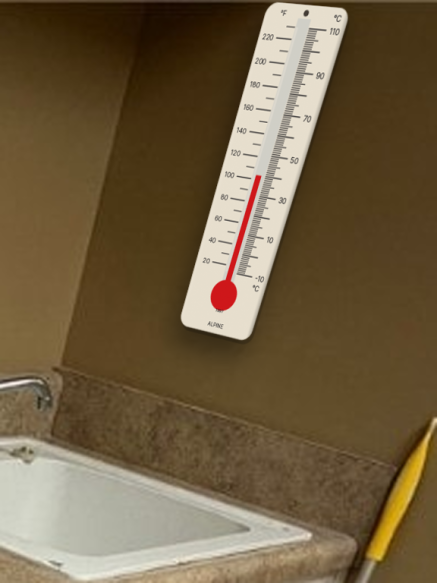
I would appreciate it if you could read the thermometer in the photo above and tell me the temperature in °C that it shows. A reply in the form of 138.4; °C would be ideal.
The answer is 40; °C
